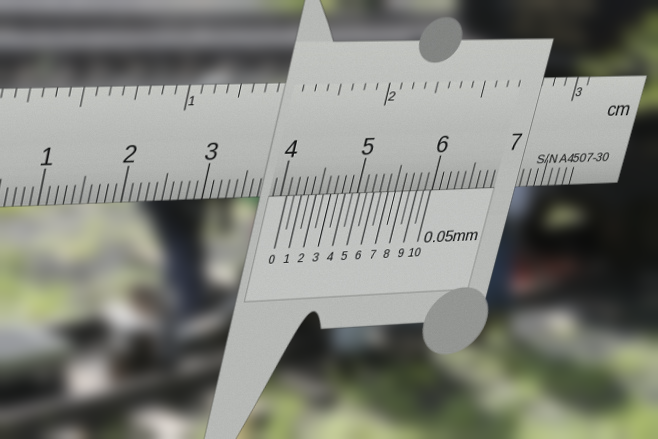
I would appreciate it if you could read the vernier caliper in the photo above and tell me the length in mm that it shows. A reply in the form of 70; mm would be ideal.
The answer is 40.8; mm
